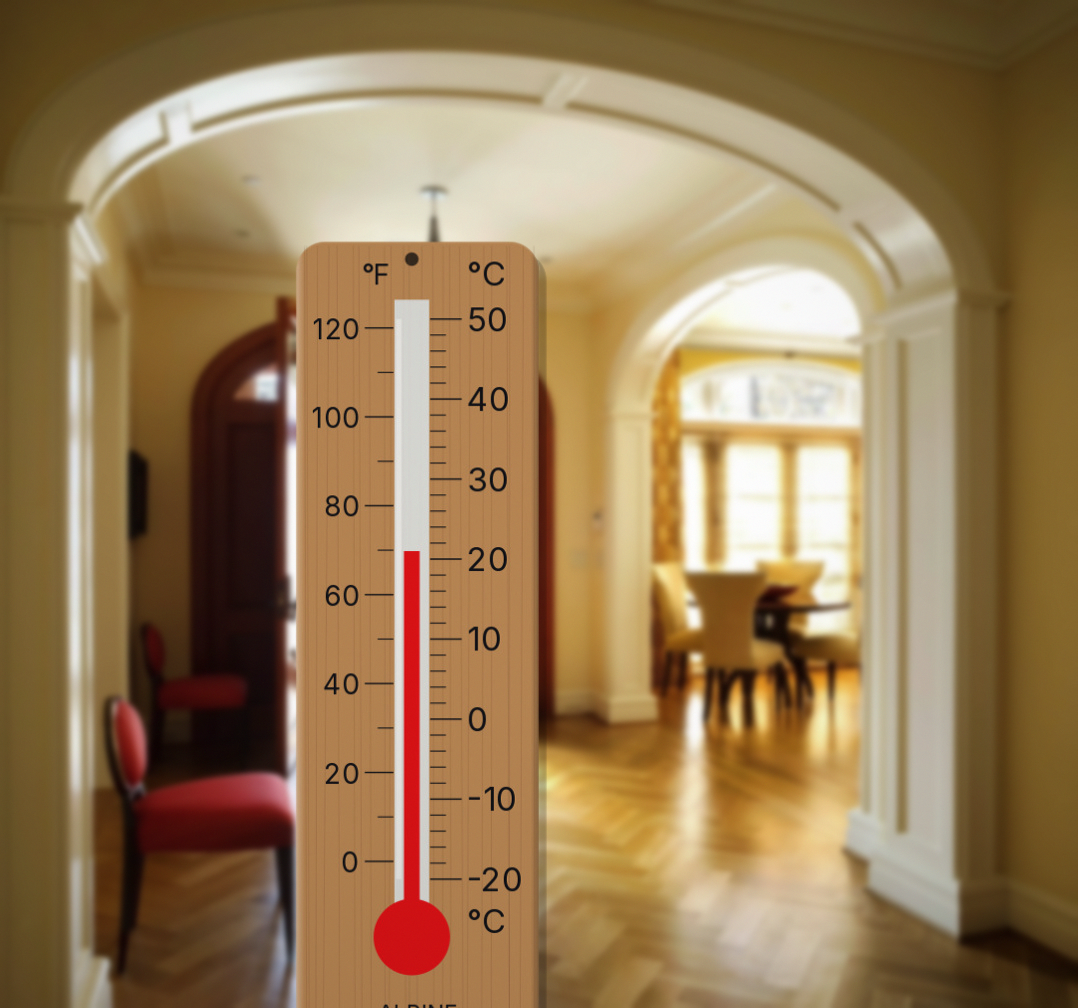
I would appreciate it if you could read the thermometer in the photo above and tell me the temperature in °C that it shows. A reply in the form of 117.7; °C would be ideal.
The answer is 21; °C
